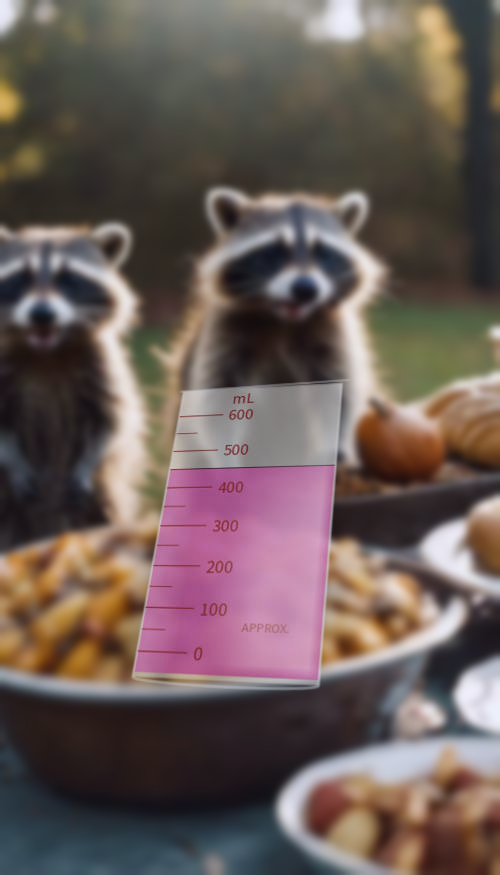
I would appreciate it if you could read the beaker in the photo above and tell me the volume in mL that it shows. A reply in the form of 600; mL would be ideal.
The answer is 450; mL
